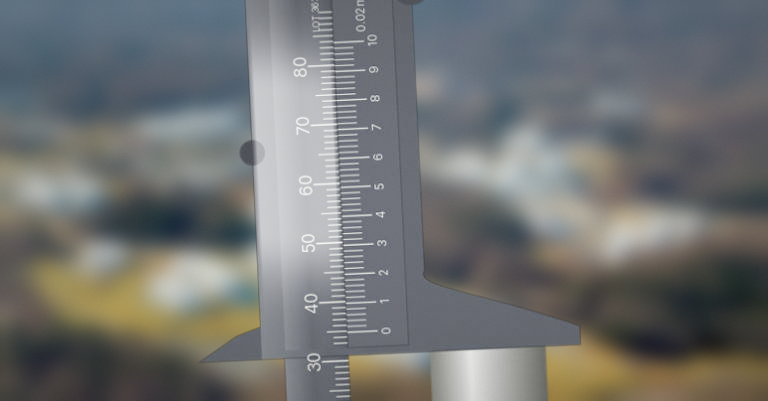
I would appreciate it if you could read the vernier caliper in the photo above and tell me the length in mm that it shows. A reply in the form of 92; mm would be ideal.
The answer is 34.8; mm
